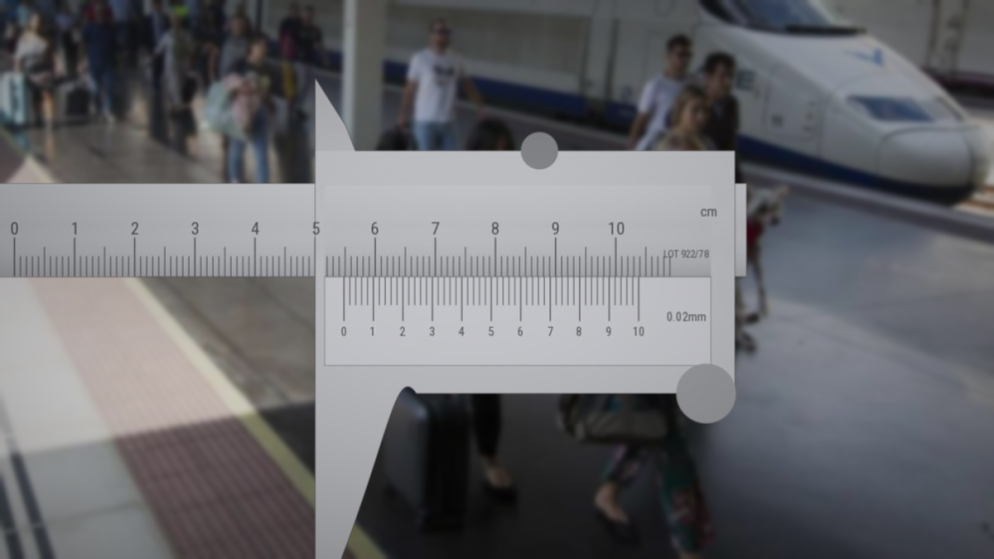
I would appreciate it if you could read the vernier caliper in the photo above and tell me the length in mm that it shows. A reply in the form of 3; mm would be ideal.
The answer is 54.8; mm
